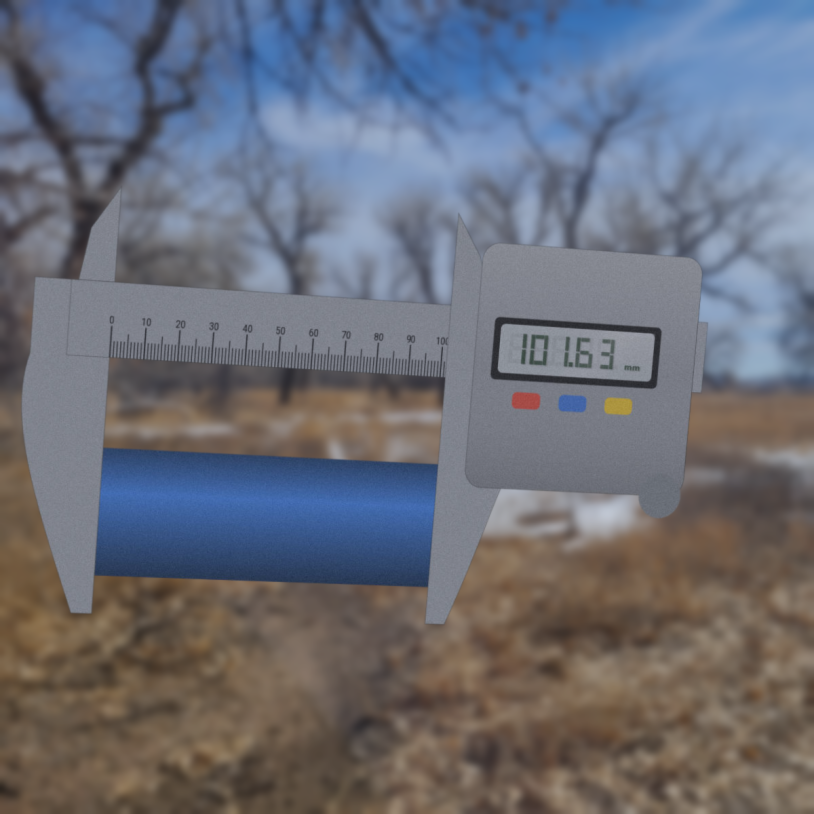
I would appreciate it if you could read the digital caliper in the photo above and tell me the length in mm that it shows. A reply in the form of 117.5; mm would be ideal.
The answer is 101.63; mm
